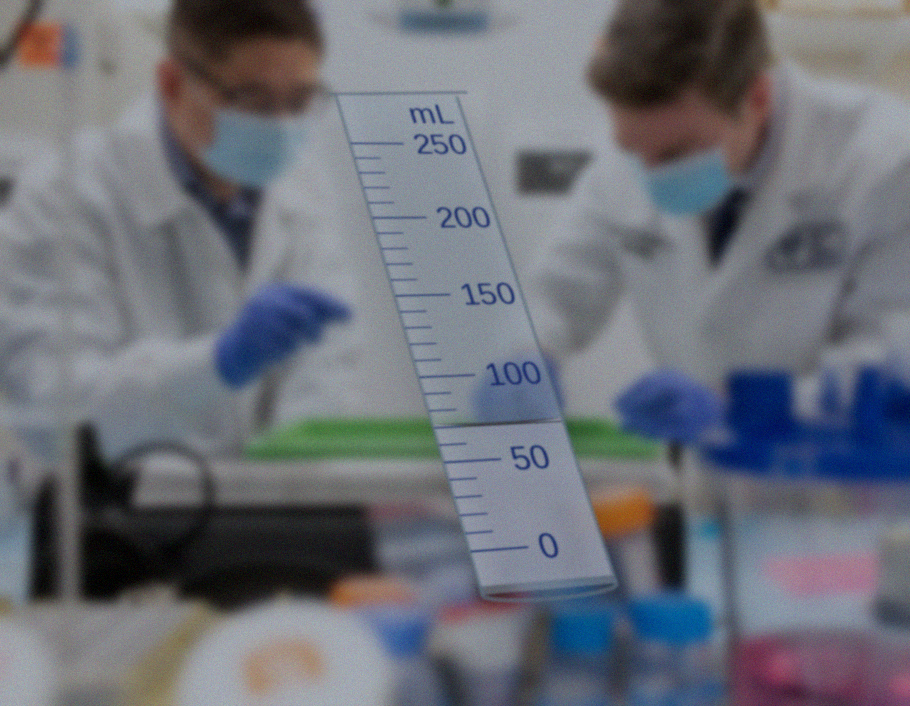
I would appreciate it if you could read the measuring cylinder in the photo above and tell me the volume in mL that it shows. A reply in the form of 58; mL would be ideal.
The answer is 70; mL
